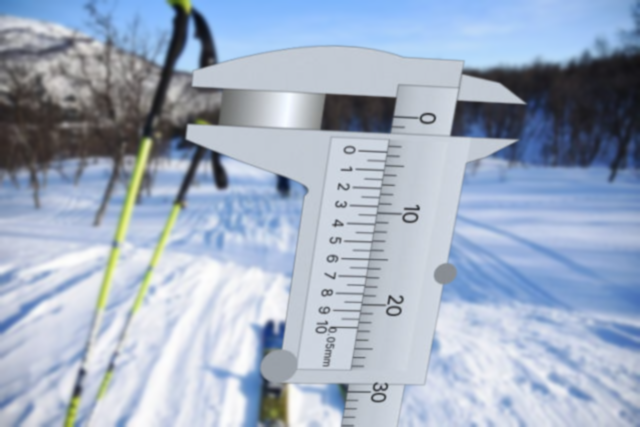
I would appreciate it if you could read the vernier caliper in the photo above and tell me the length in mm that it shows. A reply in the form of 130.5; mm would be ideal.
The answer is 3.6; mm
